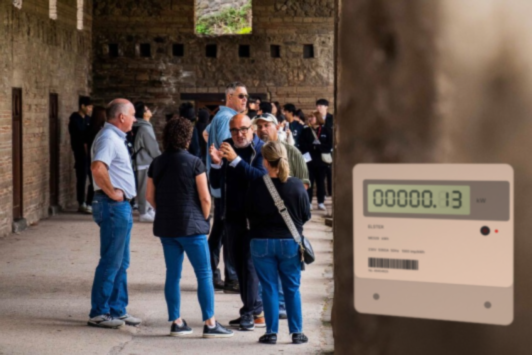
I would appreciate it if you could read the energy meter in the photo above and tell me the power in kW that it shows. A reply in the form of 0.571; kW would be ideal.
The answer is 0.13; kW
